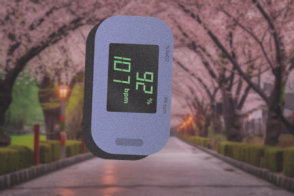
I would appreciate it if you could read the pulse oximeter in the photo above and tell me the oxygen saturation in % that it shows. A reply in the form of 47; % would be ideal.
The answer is 92; %
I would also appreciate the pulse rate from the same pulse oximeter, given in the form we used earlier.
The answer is 107; bpm
